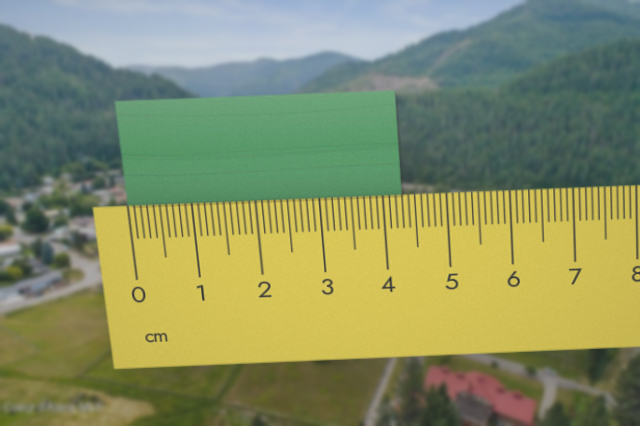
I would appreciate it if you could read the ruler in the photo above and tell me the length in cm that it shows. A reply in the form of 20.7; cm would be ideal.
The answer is 4.3; cm
